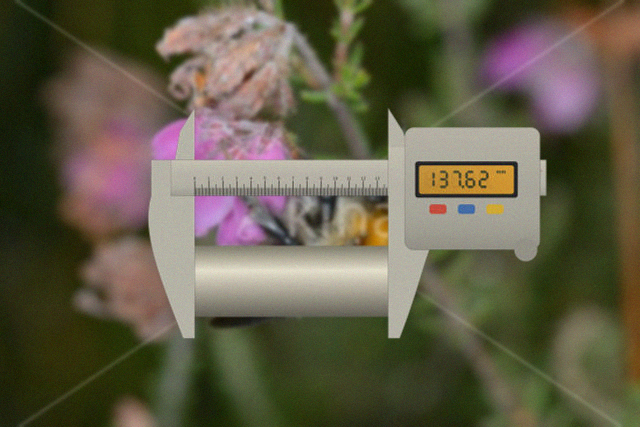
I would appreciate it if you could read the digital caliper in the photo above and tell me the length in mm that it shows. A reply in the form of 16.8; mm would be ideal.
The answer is 137.62; mm
